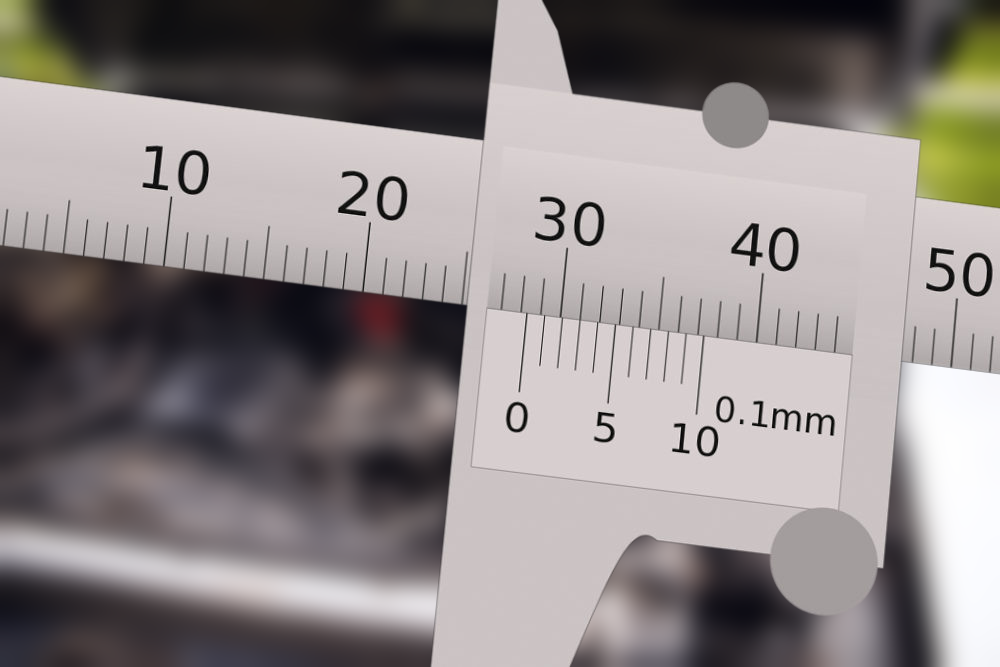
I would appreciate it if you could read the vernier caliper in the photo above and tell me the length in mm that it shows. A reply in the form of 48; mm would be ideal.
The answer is 28.3; mm
